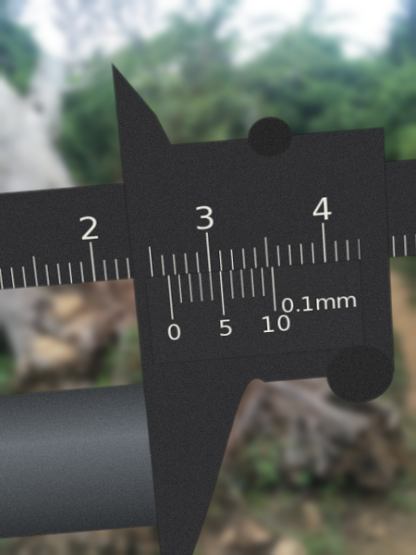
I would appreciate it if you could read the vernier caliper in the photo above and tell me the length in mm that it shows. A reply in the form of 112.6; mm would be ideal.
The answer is 26.4; mm
